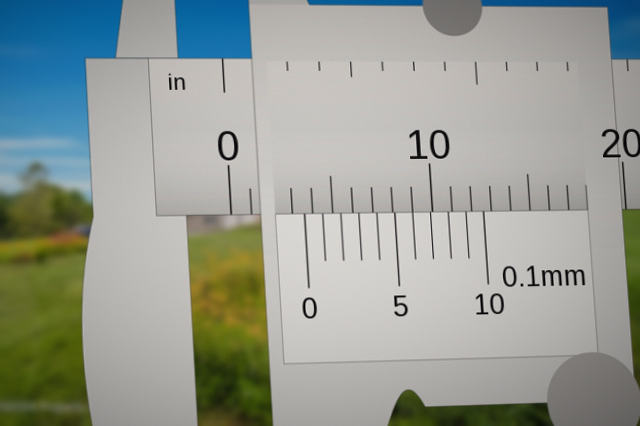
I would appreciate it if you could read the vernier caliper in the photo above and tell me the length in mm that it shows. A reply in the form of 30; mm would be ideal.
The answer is 3.6; mm
